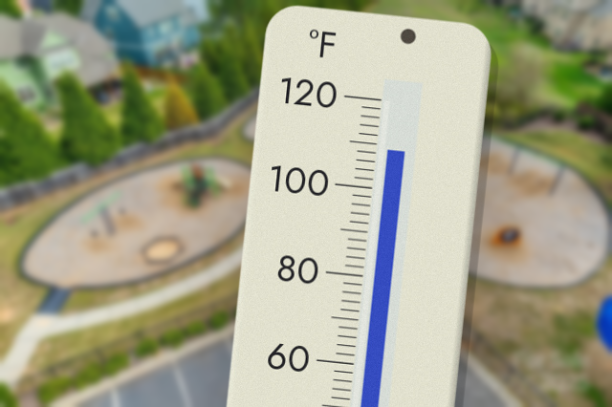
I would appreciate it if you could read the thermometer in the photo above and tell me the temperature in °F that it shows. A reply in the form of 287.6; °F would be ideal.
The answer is 109; °F
